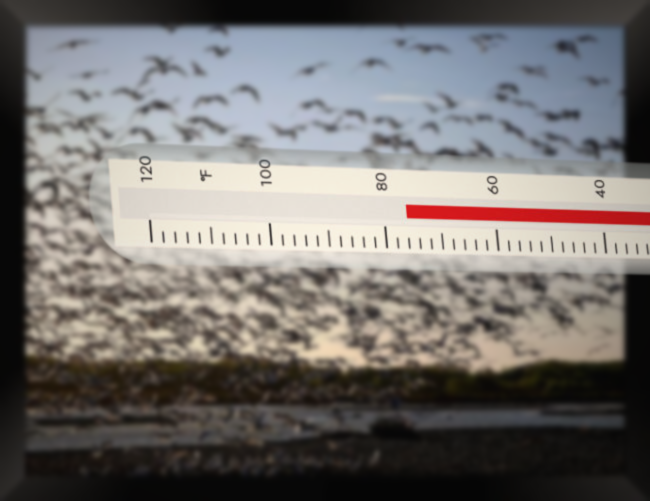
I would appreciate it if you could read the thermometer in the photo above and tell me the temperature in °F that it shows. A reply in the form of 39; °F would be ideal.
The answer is 76; °F
